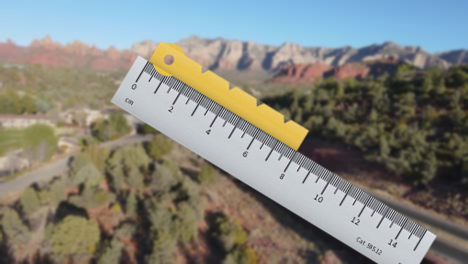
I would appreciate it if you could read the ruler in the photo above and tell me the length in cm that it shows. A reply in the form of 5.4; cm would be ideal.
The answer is 8; cm
